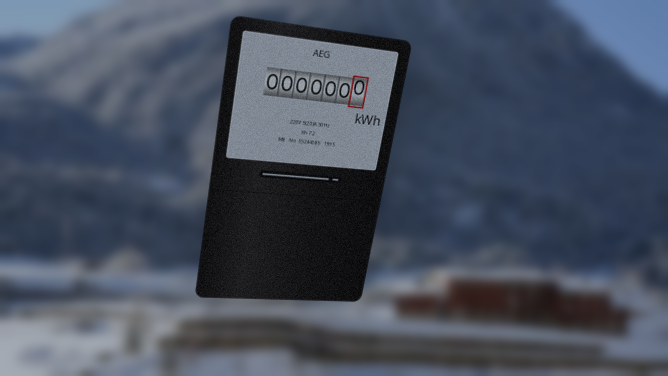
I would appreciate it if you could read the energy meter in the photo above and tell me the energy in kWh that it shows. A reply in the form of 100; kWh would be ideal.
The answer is 0.0; kWh
